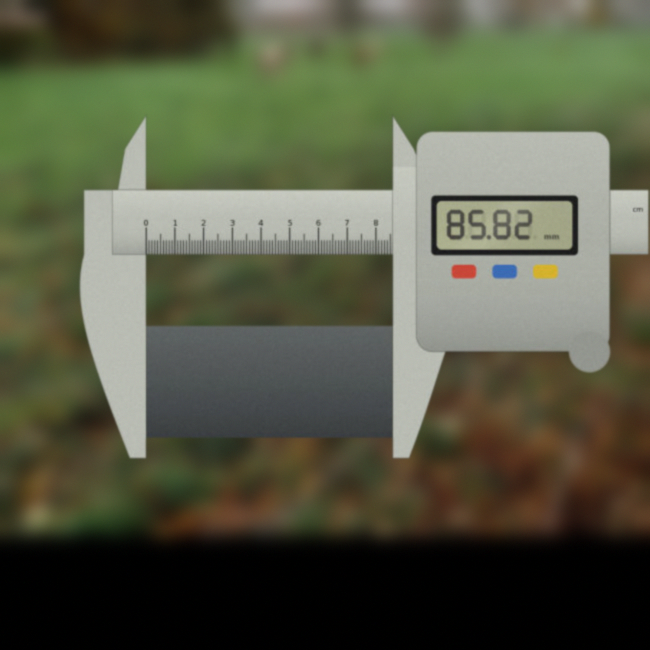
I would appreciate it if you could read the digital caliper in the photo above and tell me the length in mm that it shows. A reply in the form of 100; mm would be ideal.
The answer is 85.82; mm
